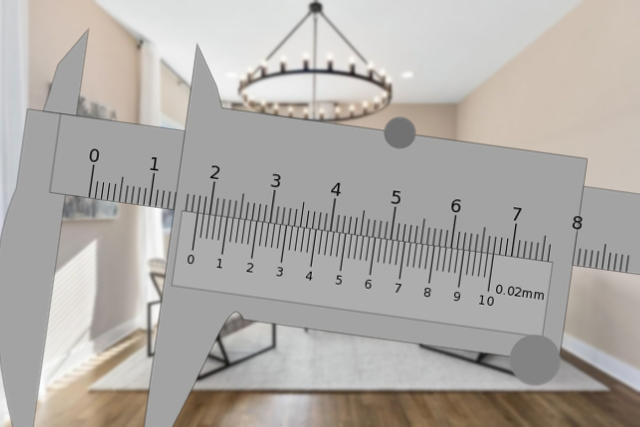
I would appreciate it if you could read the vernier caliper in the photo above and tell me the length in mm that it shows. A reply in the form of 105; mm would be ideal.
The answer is 18.0; mm
